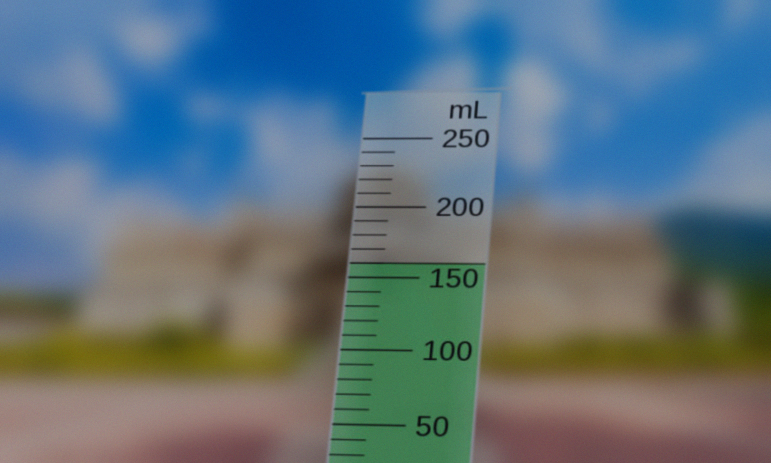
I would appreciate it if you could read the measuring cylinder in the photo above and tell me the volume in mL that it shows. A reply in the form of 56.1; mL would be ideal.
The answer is 160; mL
